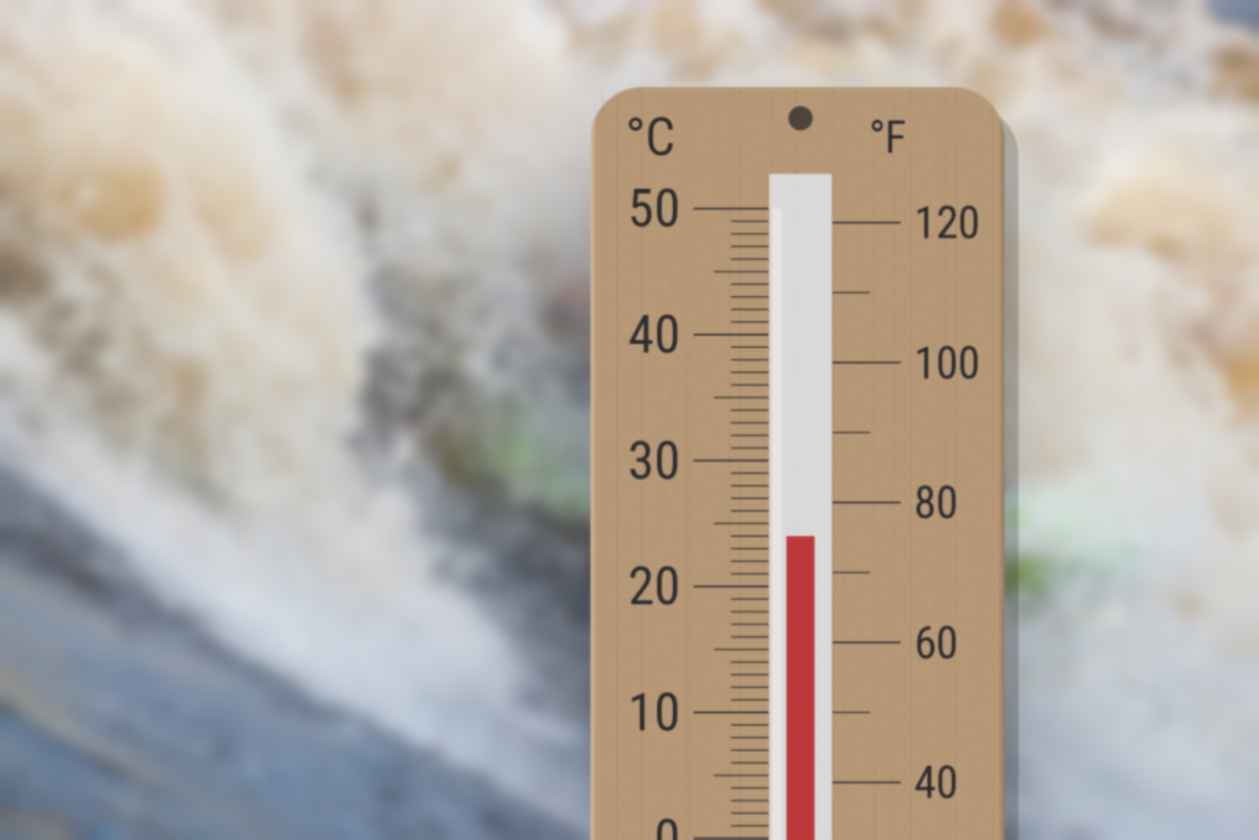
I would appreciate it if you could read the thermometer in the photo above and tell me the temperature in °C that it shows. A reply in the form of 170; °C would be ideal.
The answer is 24; °C
